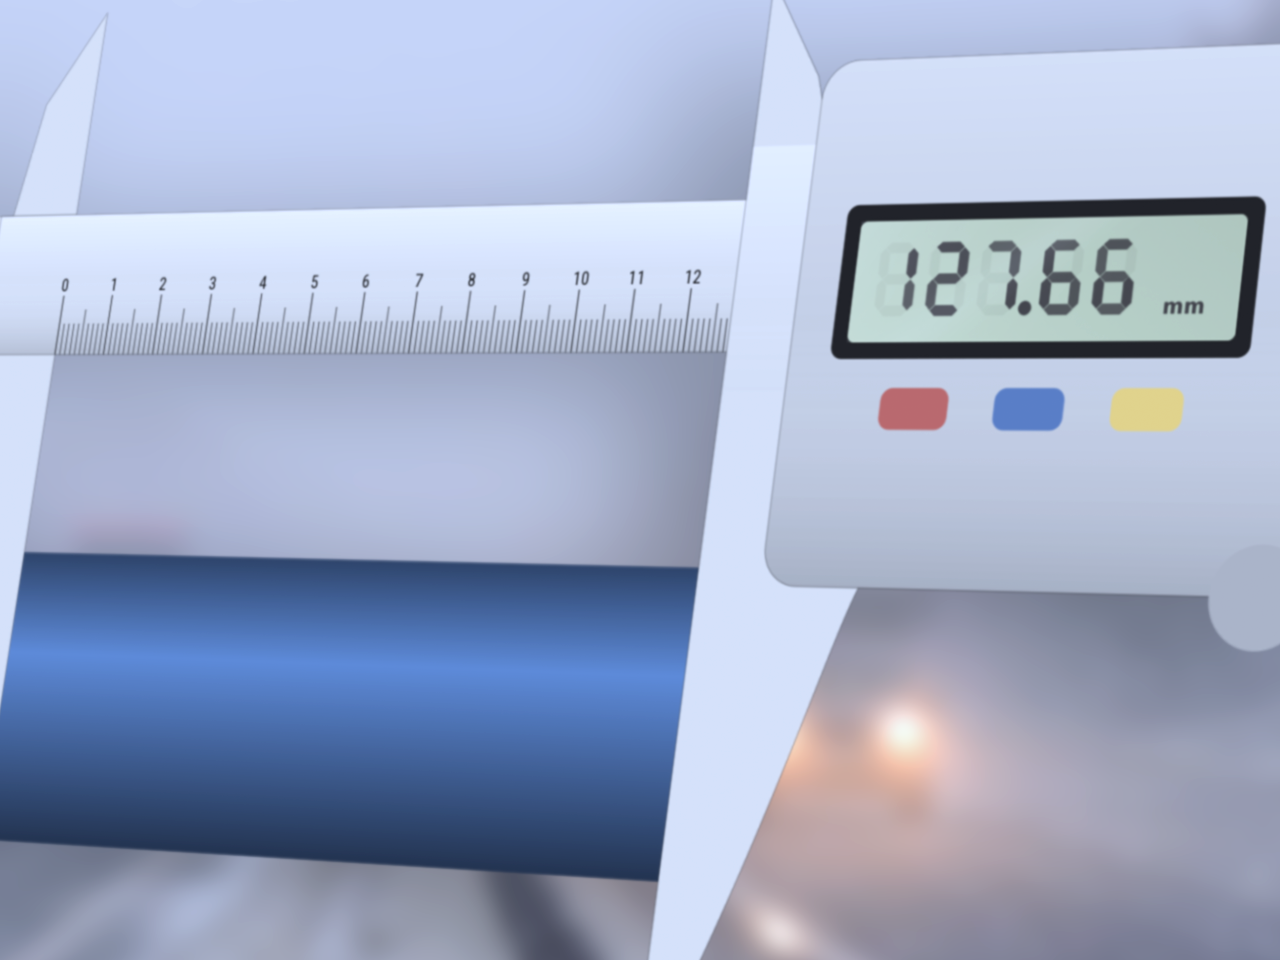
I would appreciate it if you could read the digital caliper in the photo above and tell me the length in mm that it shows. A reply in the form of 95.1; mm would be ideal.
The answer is 127.66; mm
